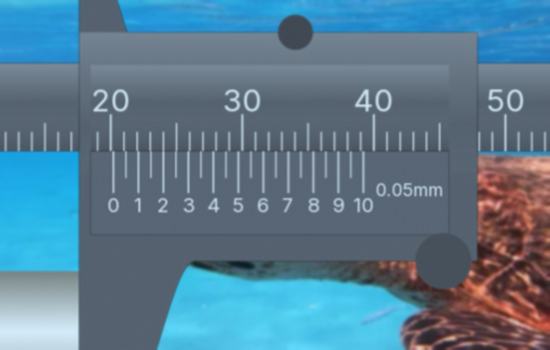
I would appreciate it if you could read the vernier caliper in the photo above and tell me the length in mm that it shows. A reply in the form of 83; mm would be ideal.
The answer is 20.2; mm
